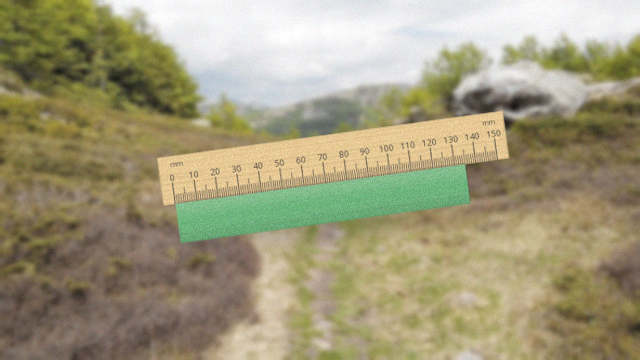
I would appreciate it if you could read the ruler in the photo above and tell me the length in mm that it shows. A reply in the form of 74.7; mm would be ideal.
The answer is 135; mm
